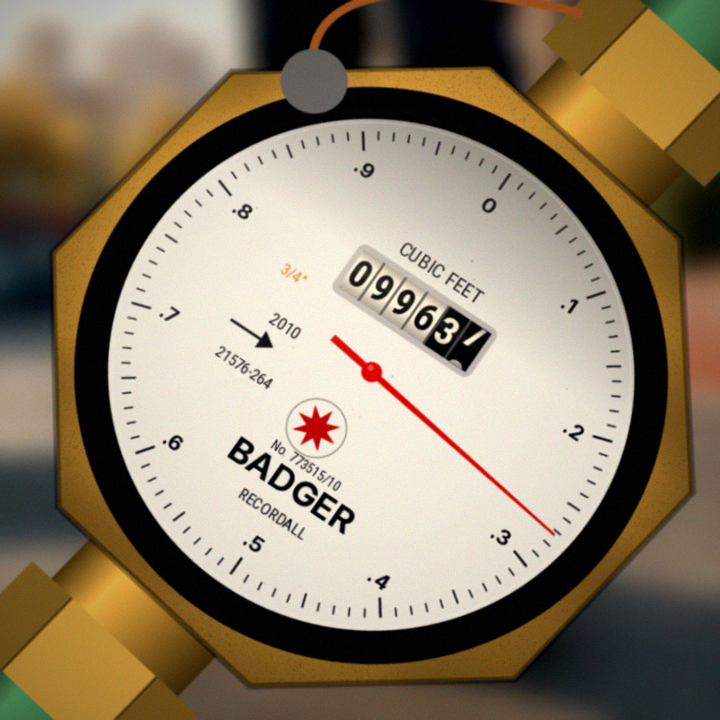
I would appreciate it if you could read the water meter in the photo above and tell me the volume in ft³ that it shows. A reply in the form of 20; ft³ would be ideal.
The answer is 99637.27; ft³
